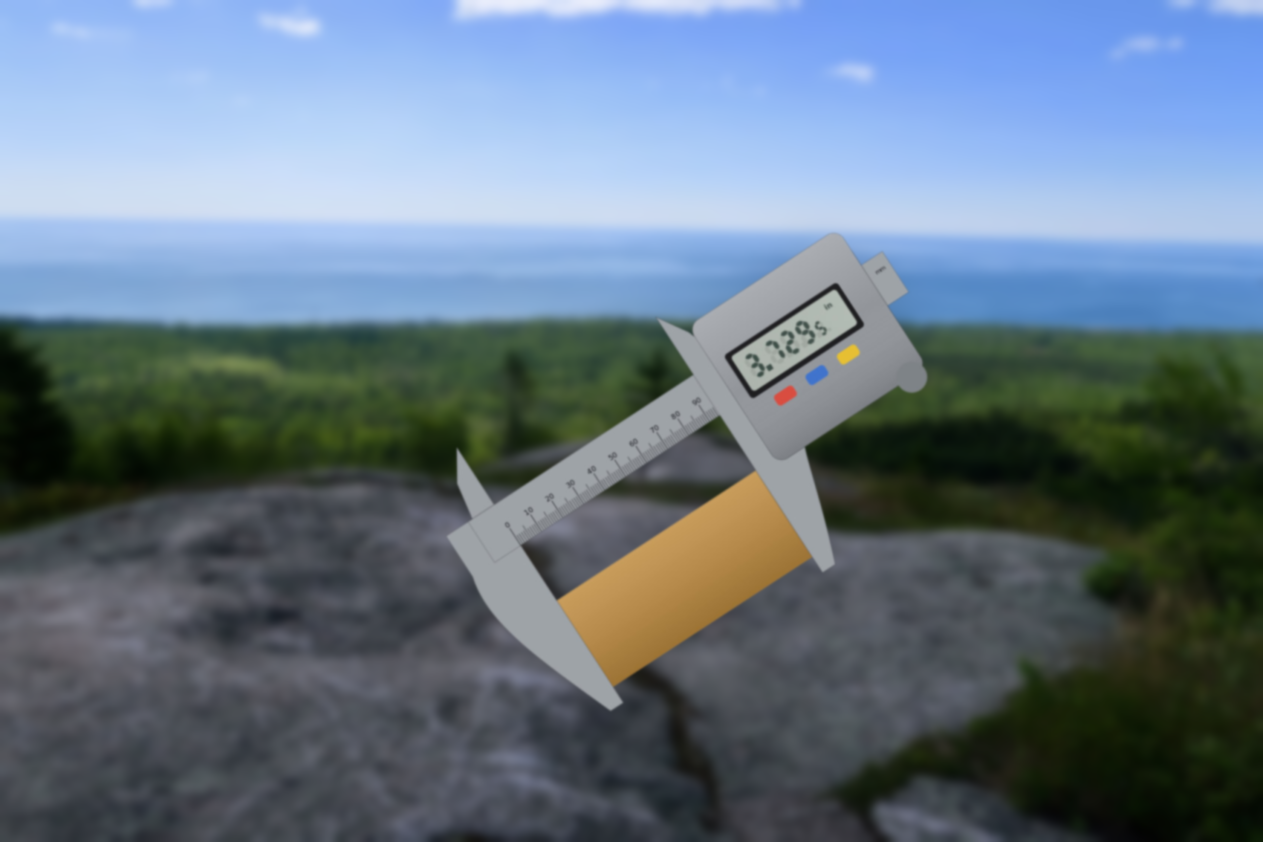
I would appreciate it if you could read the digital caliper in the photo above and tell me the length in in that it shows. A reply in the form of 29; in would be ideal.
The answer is 3.7295; in
